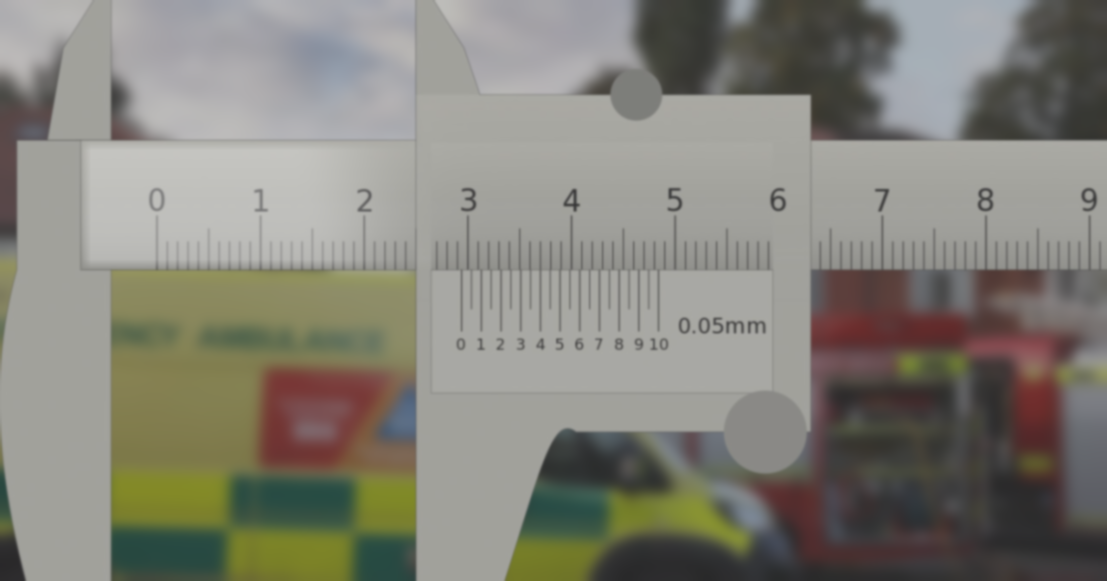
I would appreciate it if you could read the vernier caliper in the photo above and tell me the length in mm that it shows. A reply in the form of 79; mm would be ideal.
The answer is 29.4; mm
